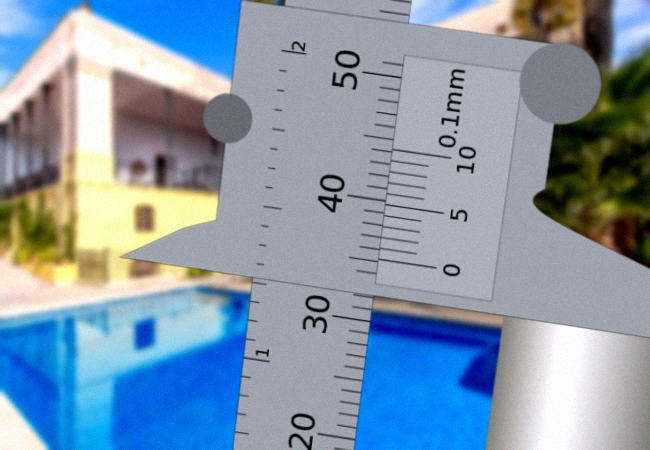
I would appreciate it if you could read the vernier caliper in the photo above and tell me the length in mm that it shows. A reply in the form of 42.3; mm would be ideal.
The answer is 35.2; mm
